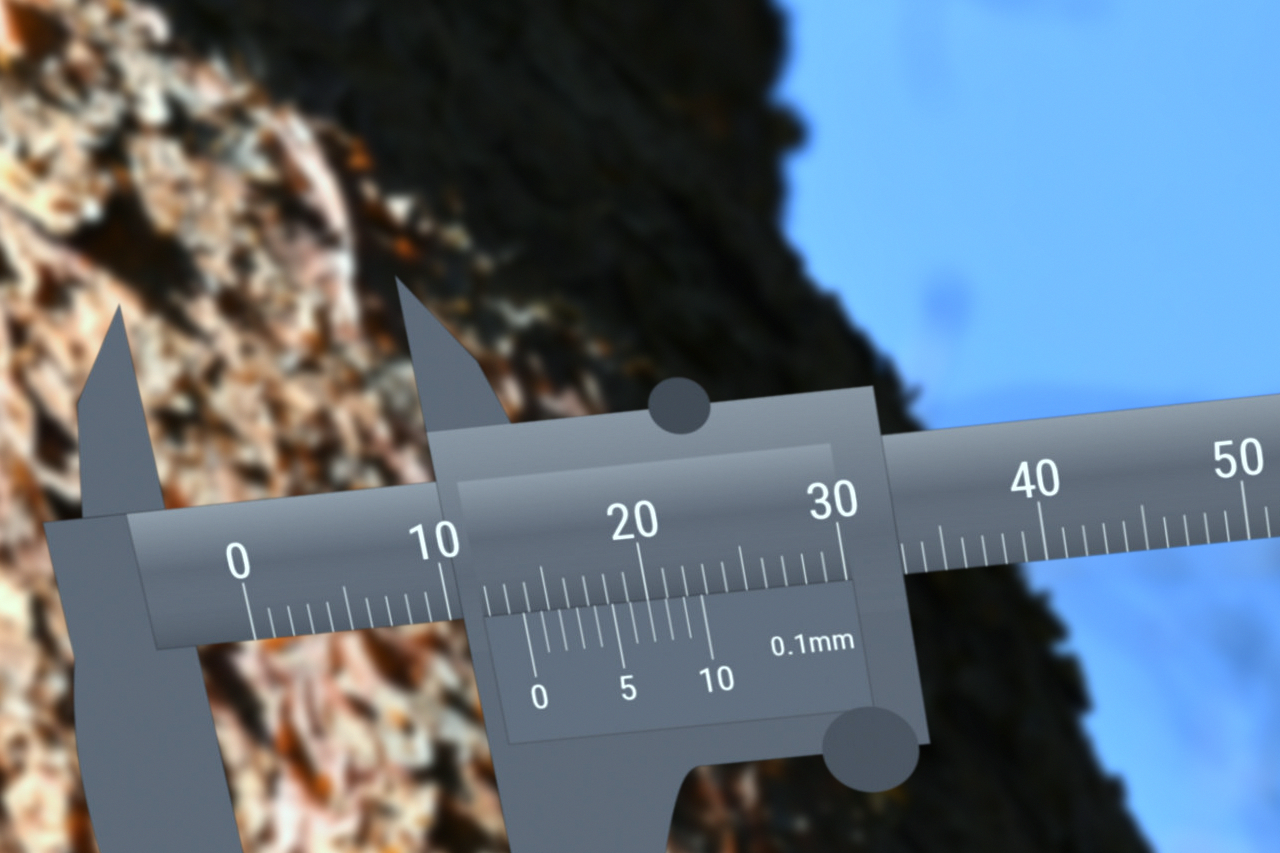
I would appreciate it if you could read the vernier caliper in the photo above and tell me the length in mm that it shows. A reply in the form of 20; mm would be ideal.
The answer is 13.7; mm
